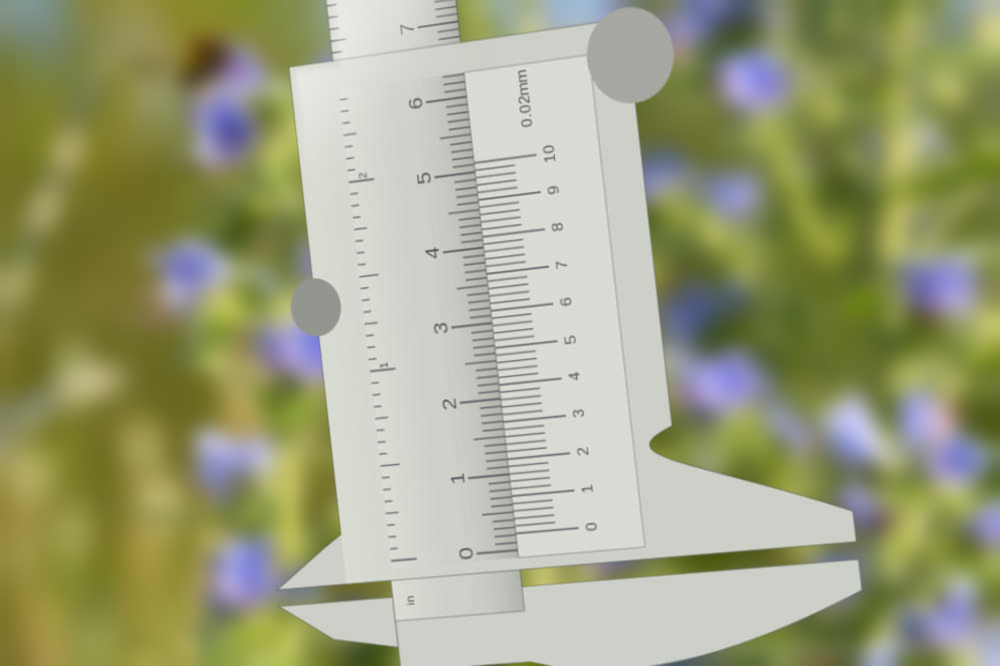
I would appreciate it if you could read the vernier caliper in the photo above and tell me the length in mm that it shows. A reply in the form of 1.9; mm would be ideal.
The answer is 2.2; mm
